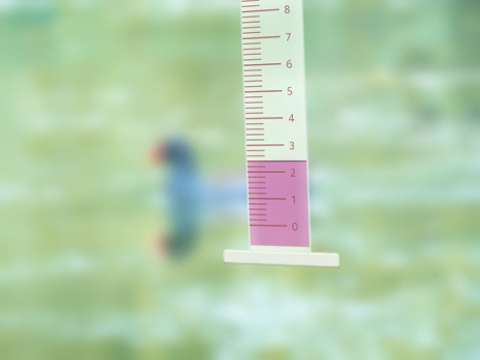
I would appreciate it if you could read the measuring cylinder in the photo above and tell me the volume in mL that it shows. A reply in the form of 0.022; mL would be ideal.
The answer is 2.4; mL
